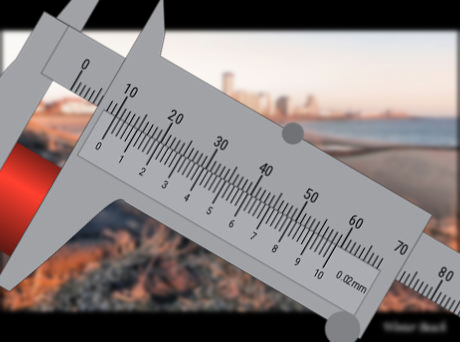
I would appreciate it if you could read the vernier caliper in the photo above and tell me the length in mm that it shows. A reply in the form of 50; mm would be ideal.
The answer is 10.0; mm
